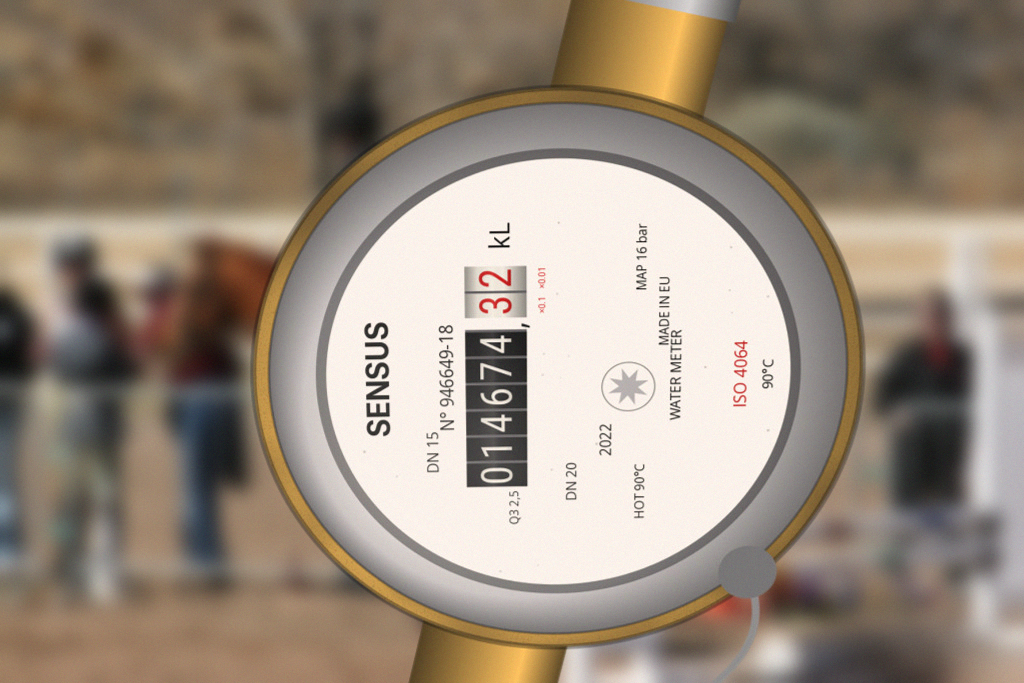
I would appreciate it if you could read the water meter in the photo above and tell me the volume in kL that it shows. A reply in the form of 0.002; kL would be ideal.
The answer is 14674.32; kL
